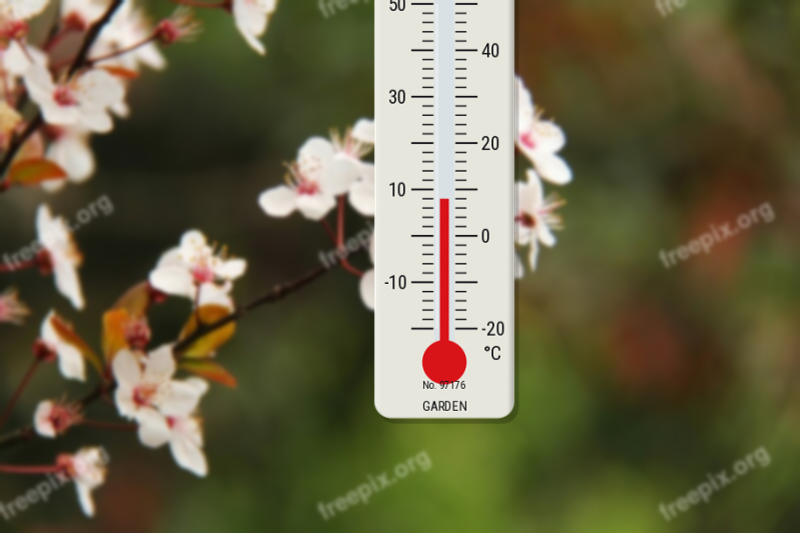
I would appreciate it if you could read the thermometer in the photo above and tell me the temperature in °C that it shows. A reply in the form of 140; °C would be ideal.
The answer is 8; °C
